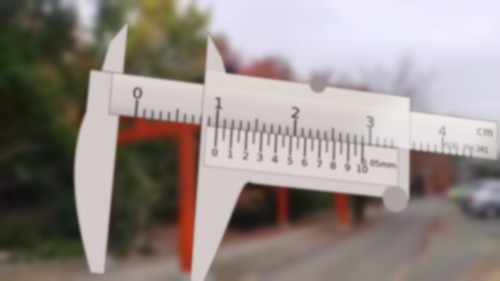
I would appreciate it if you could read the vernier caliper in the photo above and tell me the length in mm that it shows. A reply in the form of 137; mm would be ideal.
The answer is 10.0; mm
